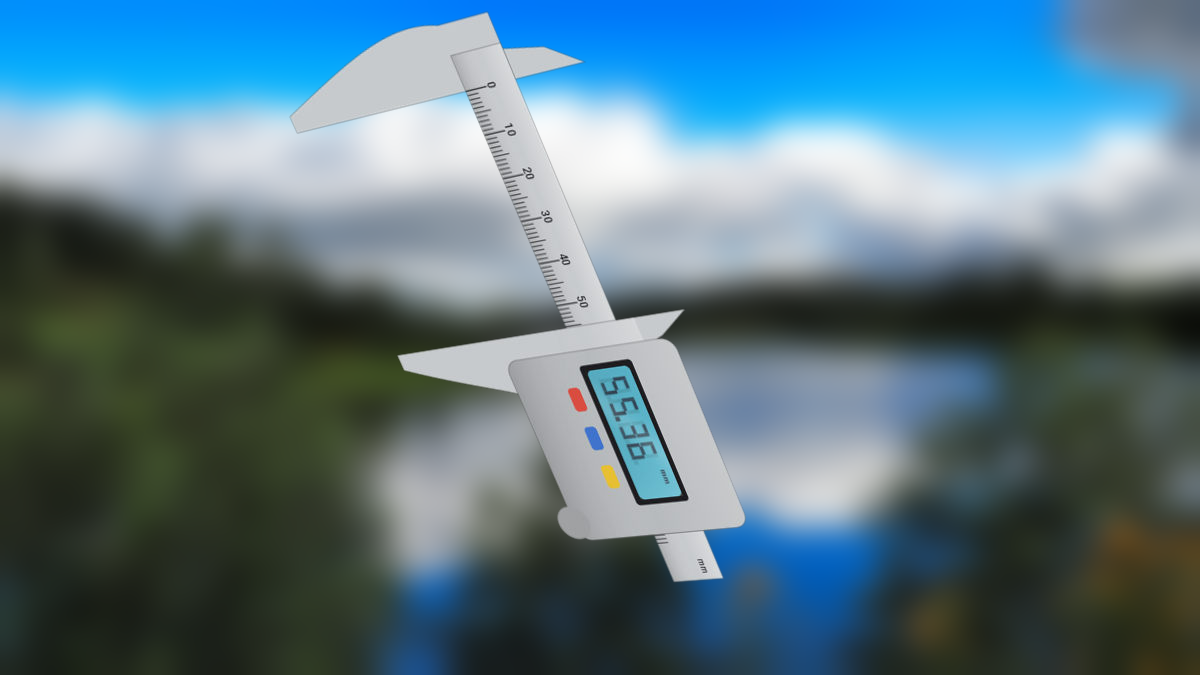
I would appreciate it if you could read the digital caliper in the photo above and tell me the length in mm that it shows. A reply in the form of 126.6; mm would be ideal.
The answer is 55.36; mm
